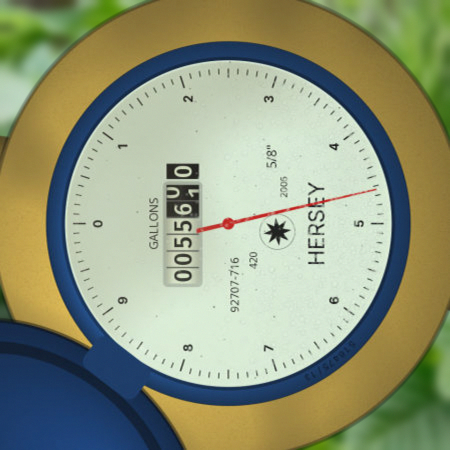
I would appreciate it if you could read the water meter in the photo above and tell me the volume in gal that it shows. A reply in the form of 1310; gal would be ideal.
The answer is 55604.6; gal
